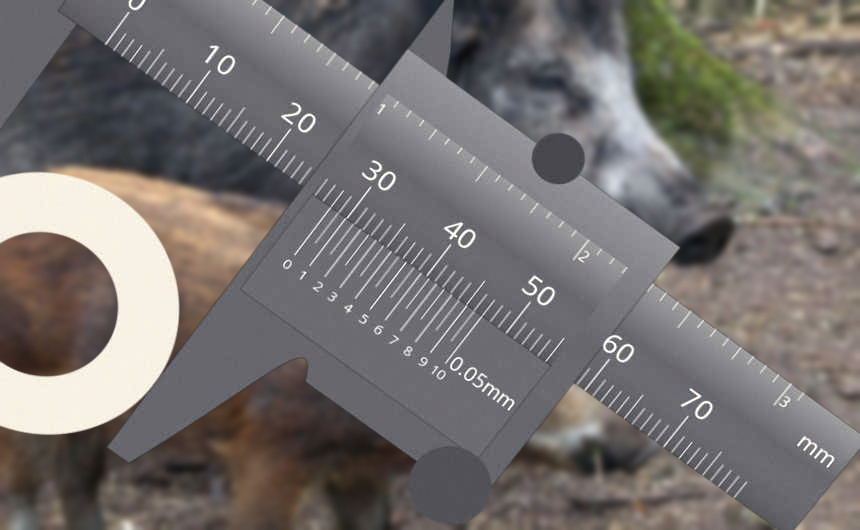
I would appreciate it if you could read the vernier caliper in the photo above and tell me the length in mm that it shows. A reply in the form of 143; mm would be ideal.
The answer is 28.0; mm
